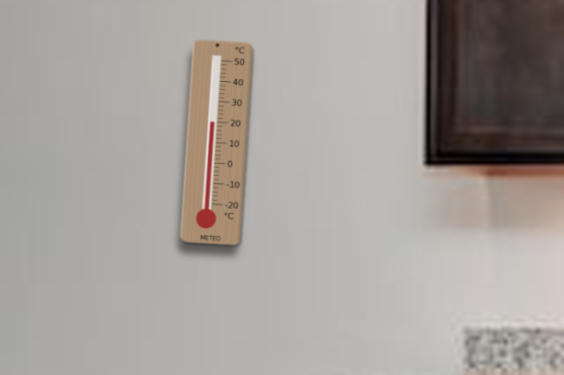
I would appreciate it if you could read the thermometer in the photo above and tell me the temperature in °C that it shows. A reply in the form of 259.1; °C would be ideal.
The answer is 20; °C
